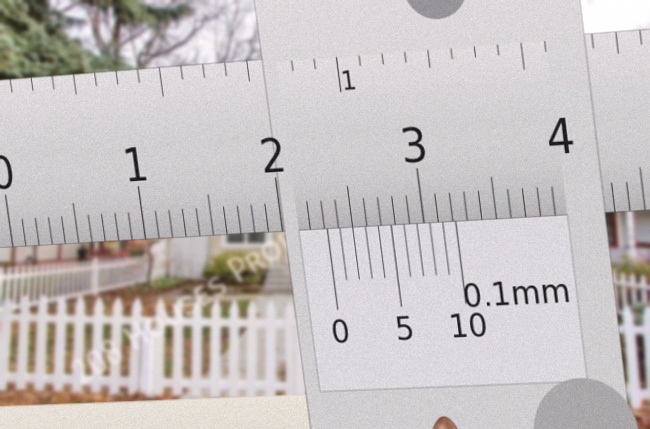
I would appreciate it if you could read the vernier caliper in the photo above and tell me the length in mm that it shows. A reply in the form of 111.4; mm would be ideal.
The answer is 23.2; mm
